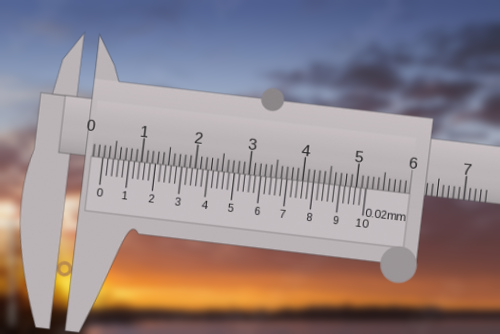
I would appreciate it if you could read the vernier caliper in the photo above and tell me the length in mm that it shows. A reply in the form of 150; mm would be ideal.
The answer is 2.8; mm
